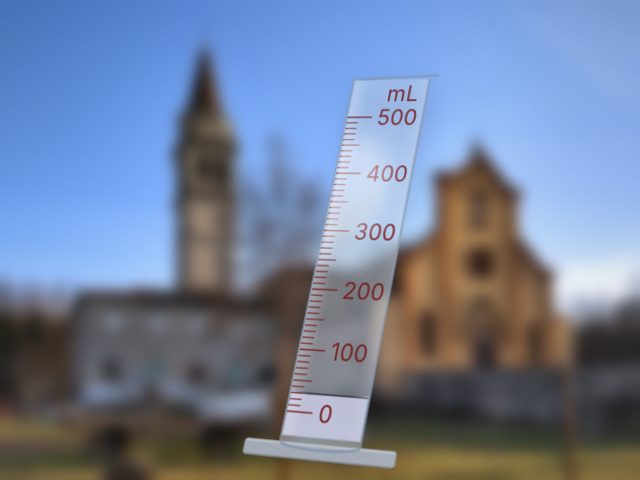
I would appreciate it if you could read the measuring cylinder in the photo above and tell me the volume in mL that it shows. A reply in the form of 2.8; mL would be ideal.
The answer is 30; mL
